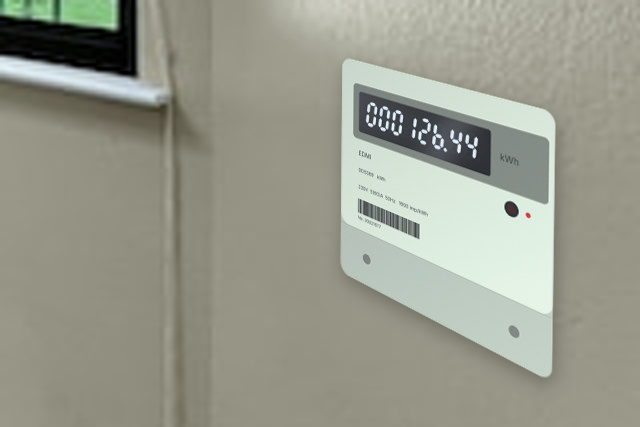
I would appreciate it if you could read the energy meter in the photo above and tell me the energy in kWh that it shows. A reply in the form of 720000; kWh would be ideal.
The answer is 126.44; kWh
